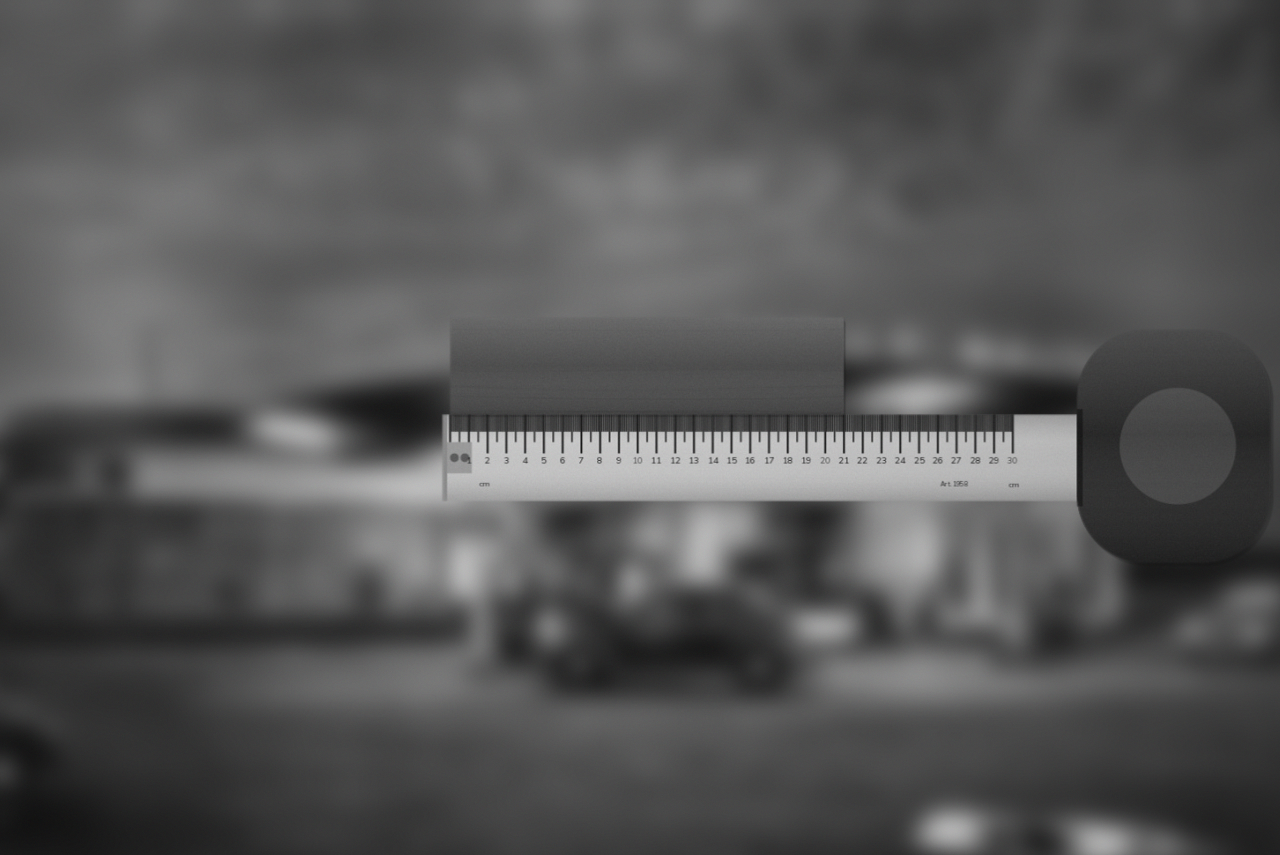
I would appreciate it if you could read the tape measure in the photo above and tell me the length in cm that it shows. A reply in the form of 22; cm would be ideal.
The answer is 21; cm
